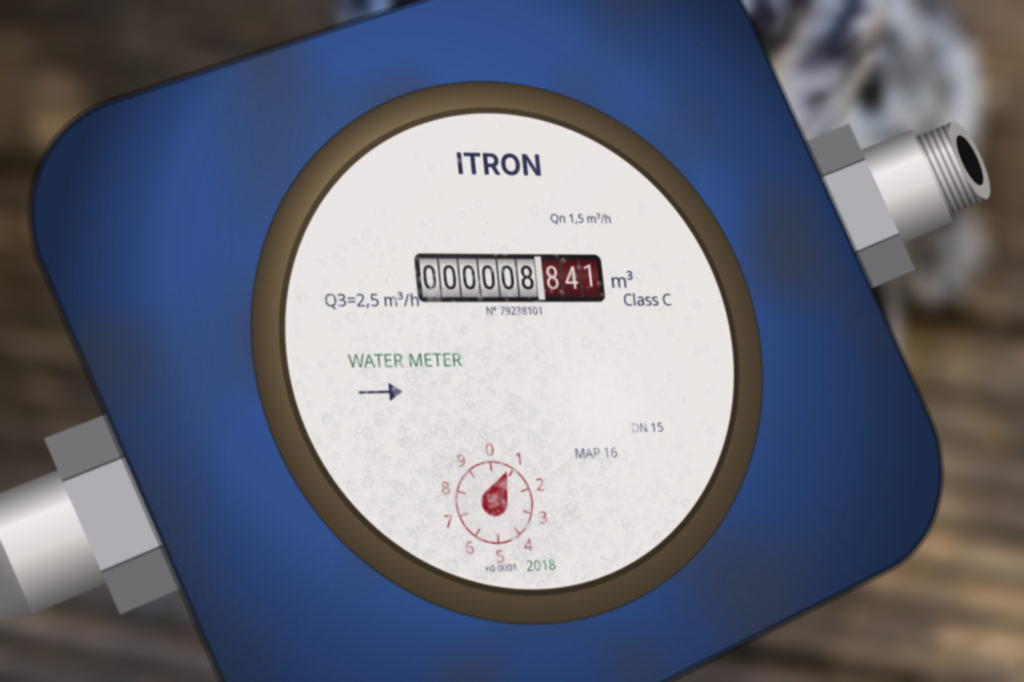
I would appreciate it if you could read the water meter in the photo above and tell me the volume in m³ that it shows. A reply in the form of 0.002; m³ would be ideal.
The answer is 8.8410; m³
